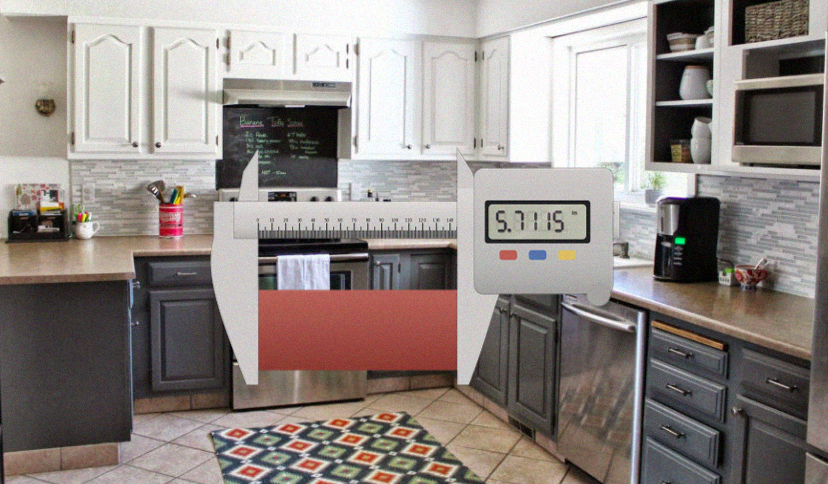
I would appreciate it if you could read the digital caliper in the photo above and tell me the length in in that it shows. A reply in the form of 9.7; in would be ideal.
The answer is 5.7115; in
